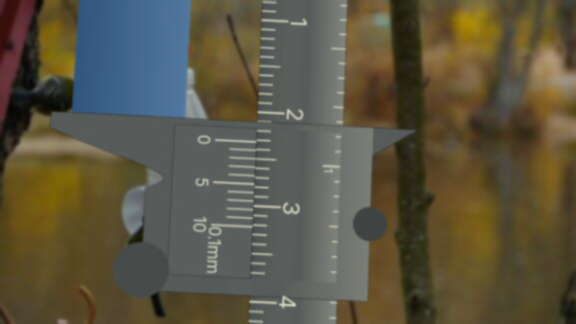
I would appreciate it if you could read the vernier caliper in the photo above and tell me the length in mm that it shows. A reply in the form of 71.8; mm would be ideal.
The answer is 23.2; mm
